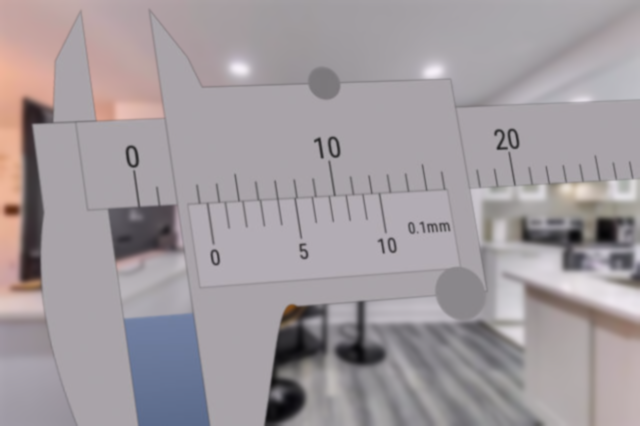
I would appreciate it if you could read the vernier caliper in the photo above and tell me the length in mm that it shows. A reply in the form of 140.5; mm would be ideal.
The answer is 3.4; mm
